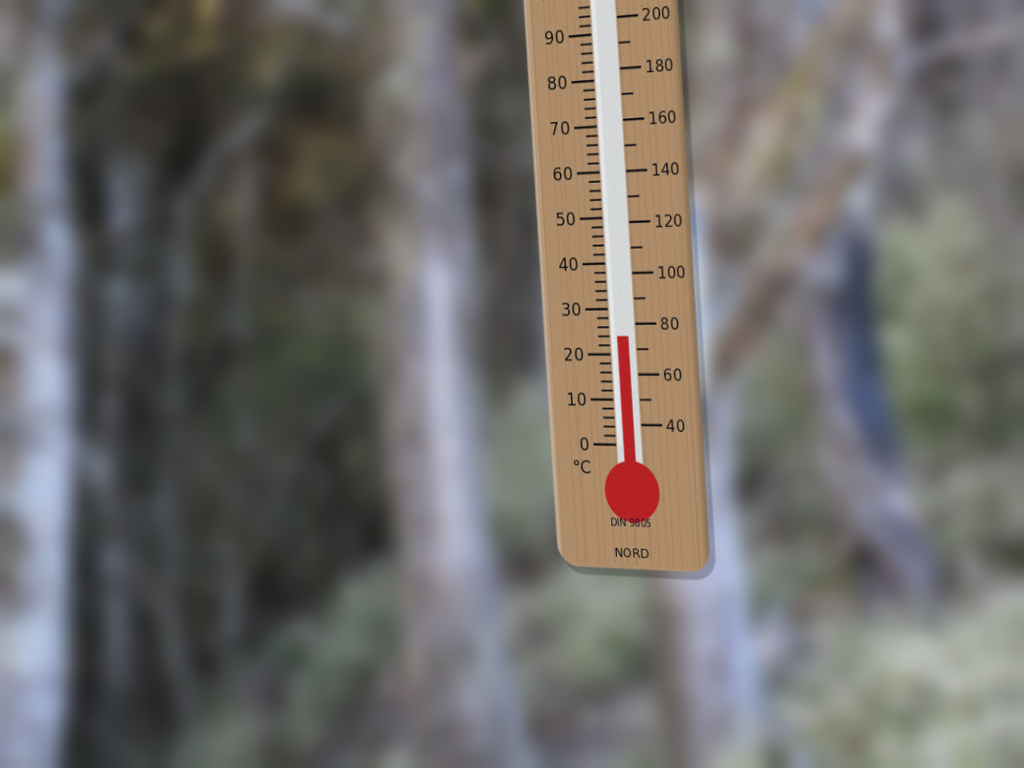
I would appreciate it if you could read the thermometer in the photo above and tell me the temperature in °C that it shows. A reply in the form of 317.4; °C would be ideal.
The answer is 24; °C
